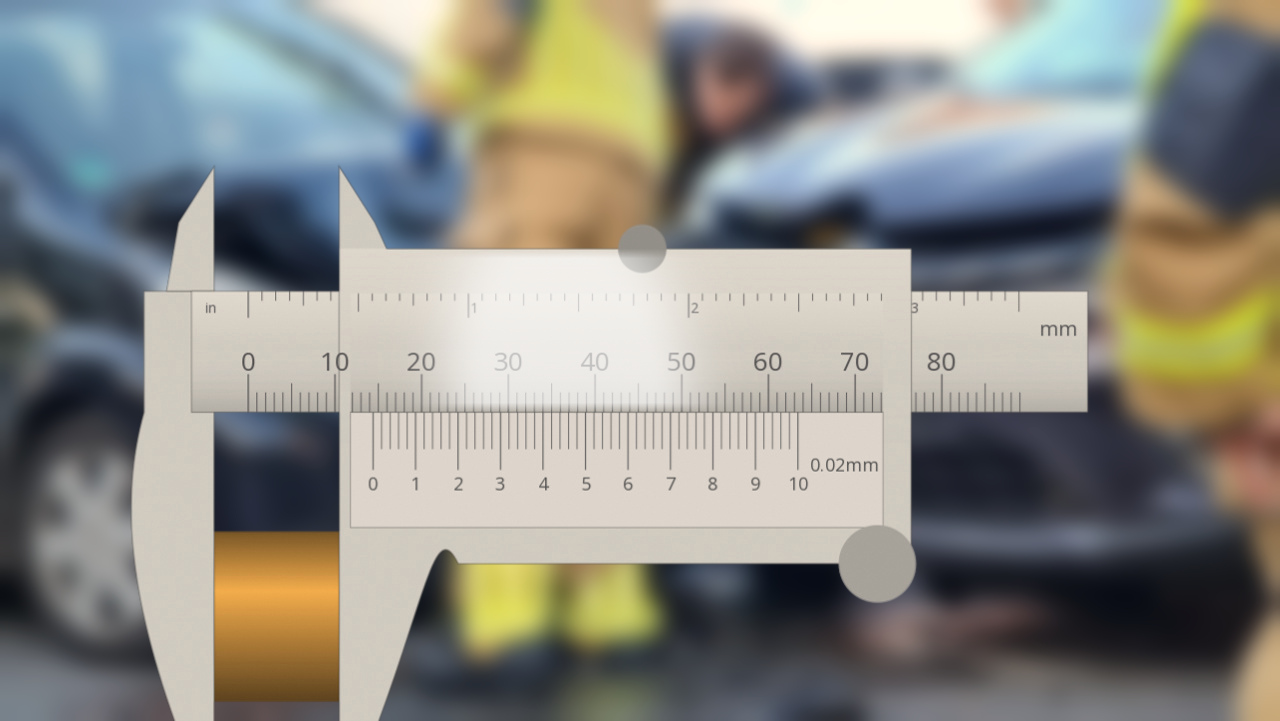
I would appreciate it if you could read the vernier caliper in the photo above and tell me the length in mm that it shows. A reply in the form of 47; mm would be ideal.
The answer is 14.4; mm
